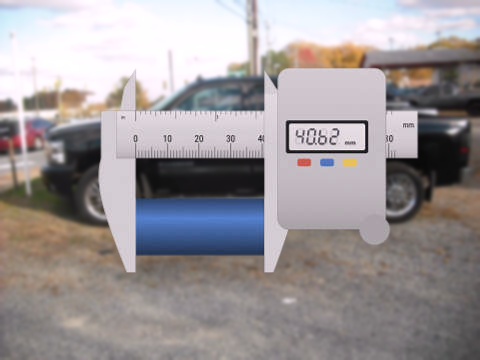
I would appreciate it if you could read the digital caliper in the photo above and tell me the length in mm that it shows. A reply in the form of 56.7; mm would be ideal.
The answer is 40.62; mm
